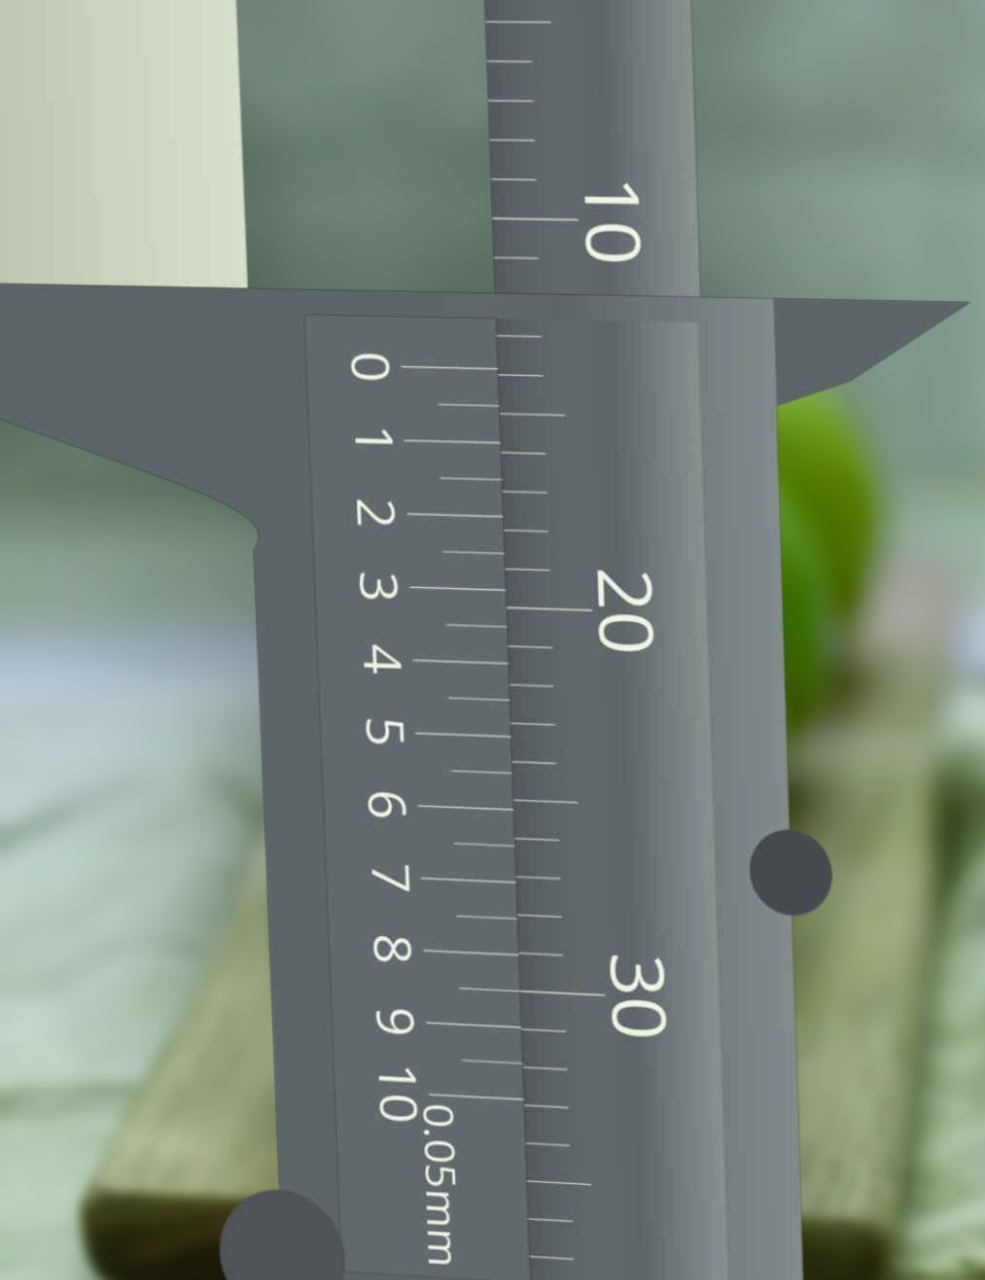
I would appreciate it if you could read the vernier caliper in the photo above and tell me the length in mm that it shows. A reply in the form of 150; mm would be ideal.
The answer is 13.85; mm
